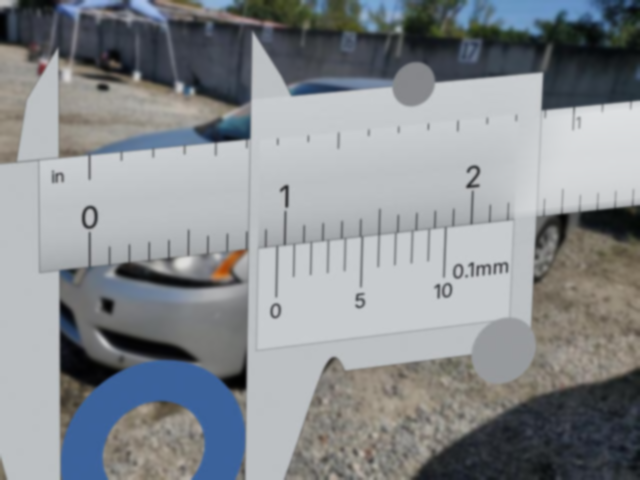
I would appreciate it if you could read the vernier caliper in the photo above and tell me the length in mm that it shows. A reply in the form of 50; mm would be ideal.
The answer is 9.6; mm
